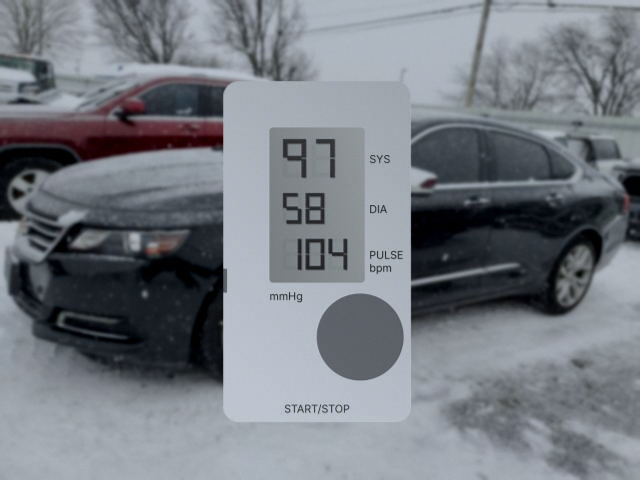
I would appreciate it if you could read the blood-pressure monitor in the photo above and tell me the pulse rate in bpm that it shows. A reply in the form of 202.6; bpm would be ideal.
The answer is 104; bpm
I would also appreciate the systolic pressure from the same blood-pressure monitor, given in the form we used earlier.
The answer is 97; mmHg
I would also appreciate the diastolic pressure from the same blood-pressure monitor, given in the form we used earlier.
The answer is 58; mmHg
